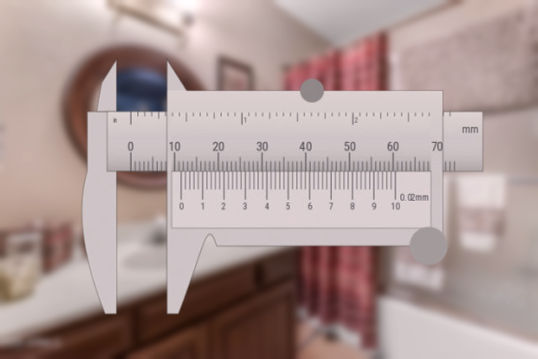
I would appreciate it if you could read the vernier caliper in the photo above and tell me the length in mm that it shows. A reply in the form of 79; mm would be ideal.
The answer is 11.5; mm
